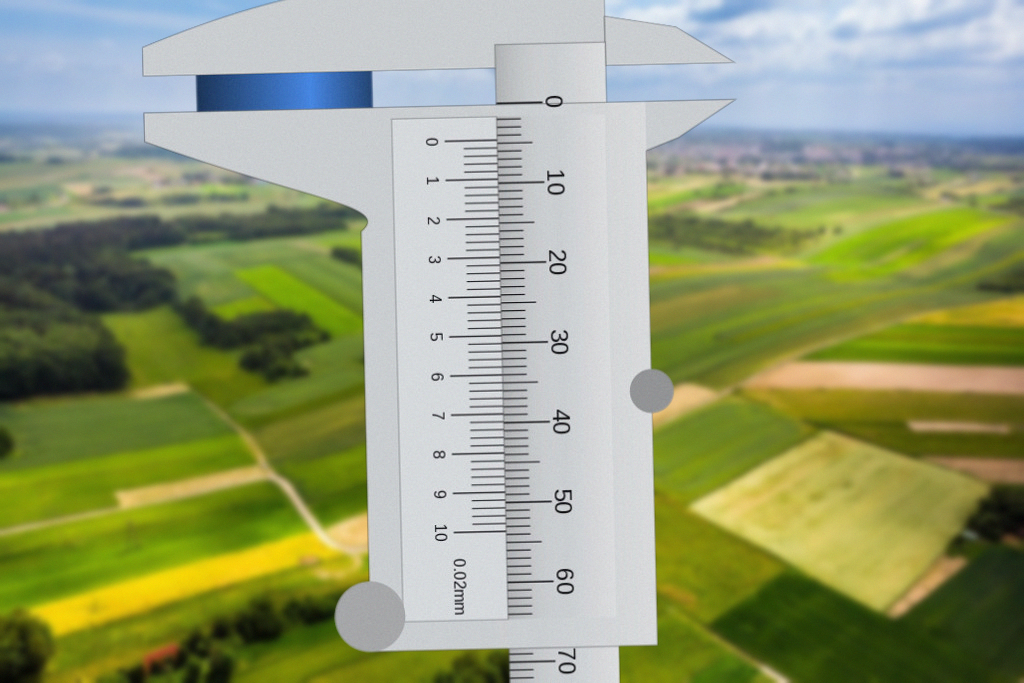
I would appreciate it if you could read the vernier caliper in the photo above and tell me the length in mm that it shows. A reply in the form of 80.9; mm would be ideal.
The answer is 4.6; mm
